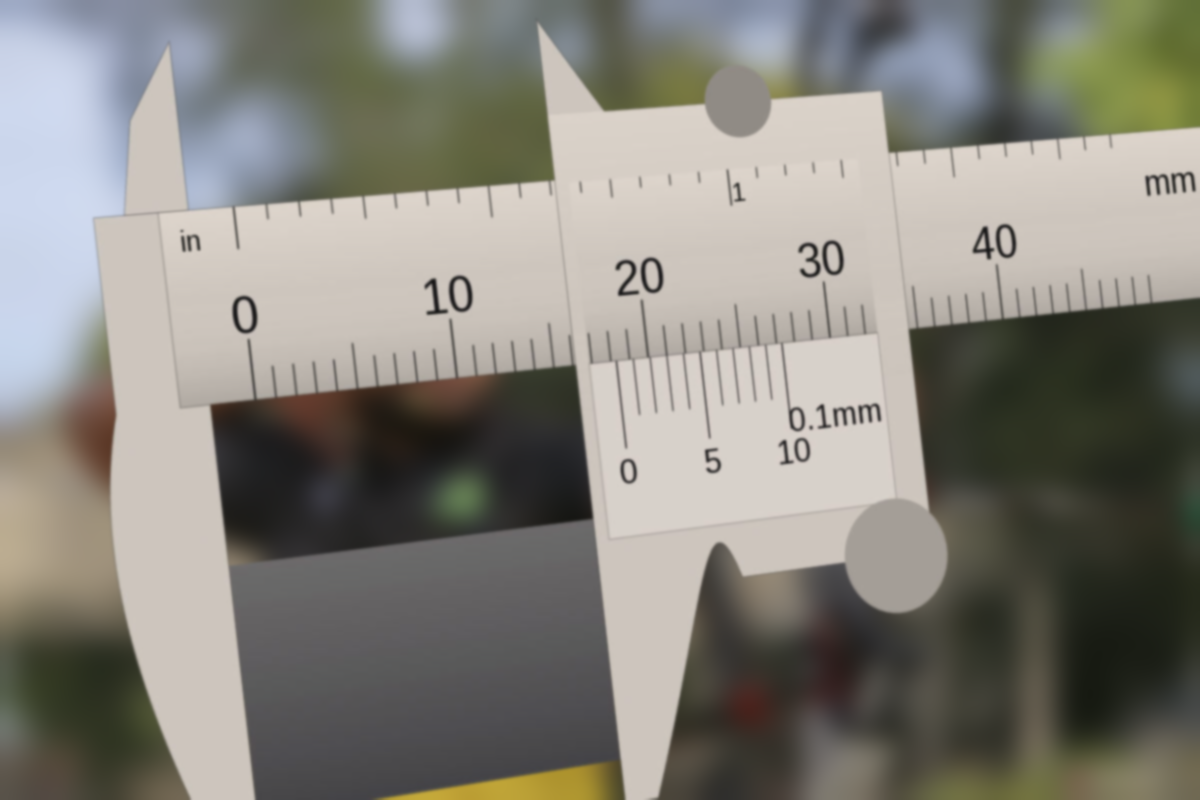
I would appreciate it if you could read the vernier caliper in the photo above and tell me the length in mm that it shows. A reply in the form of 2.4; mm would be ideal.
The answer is 18.3; mm
